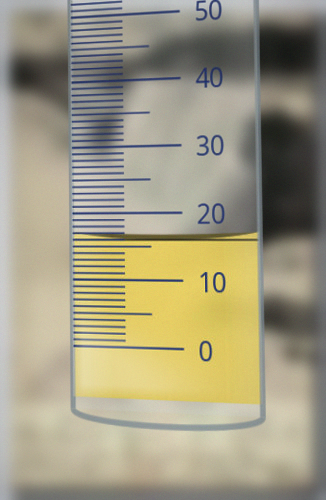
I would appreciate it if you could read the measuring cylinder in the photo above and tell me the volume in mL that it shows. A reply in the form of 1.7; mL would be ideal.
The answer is 16; mL
